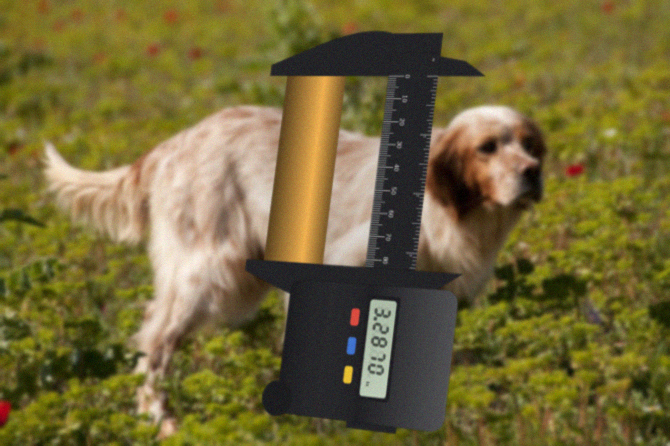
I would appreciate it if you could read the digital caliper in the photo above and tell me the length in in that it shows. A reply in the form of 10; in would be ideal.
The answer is 3.2870; in
